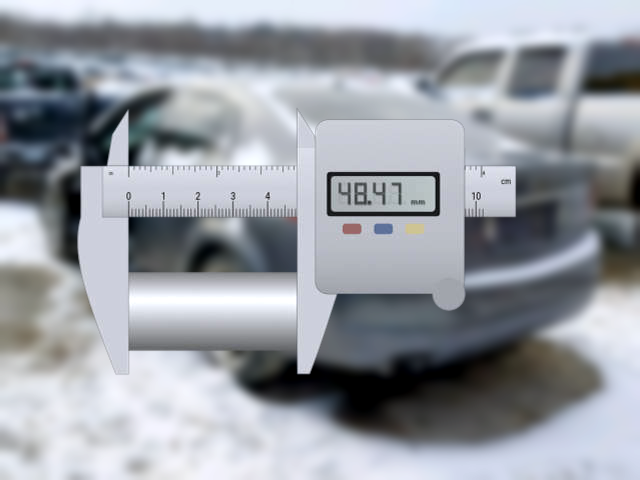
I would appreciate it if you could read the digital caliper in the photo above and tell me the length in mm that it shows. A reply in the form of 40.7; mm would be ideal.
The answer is 48.47; mm
